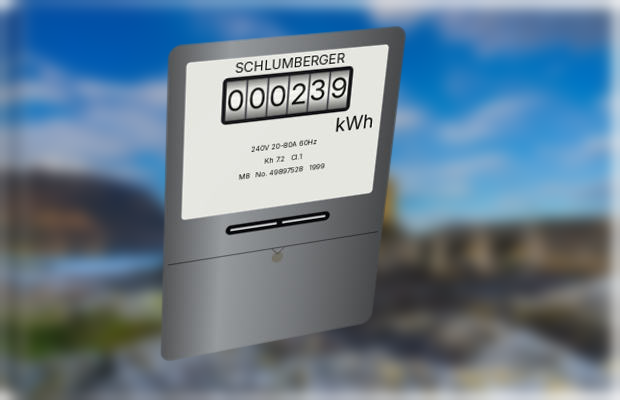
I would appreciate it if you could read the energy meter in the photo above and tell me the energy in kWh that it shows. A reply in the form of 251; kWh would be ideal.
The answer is 239; kWh
